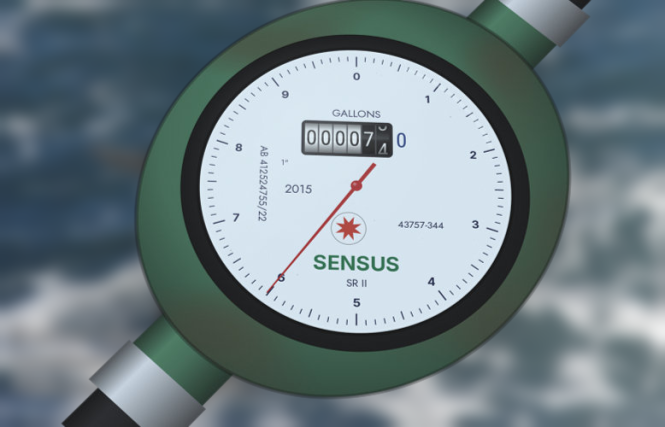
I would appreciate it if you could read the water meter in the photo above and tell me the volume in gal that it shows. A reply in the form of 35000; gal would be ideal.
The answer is 736.0; gal
